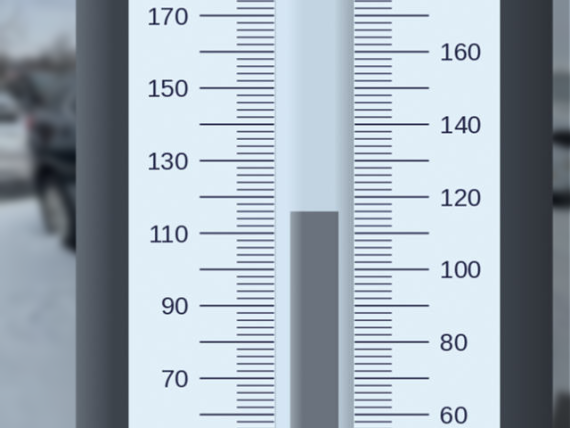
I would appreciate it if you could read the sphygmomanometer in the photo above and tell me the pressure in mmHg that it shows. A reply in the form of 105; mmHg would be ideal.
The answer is 116; mmHg
